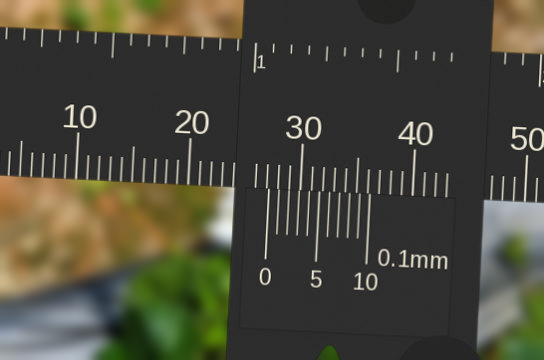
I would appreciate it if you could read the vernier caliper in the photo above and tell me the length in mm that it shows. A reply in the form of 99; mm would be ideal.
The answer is 27.2; mm
